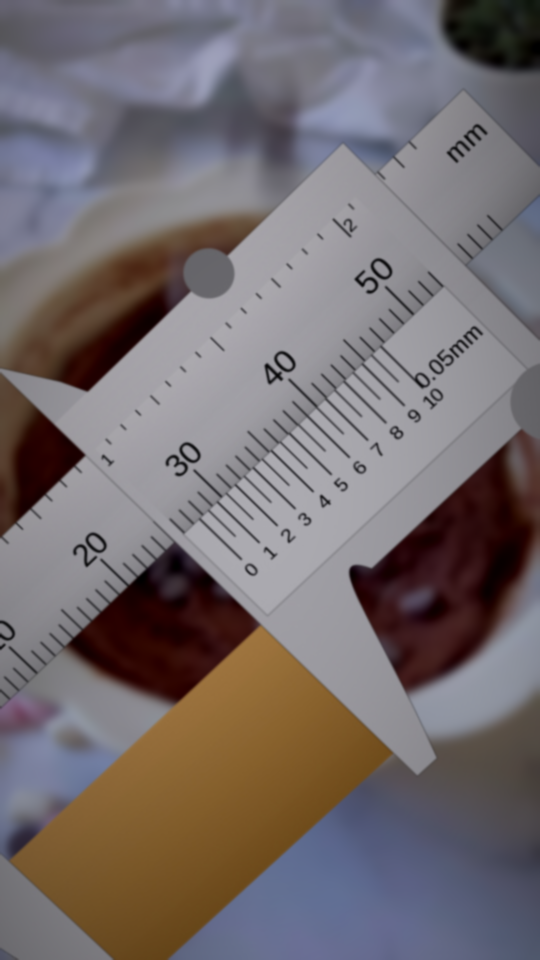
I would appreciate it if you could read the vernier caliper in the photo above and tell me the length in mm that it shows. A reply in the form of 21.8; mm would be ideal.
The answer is 27.6; mm
